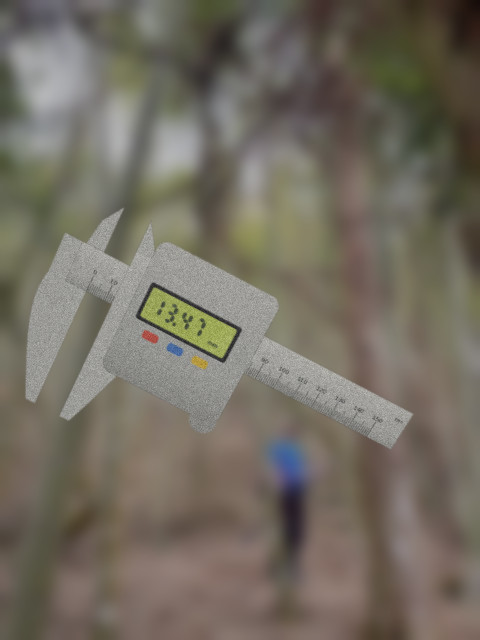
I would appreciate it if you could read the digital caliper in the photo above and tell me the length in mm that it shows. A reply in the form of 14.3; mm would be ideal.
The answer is 13.47; mm
